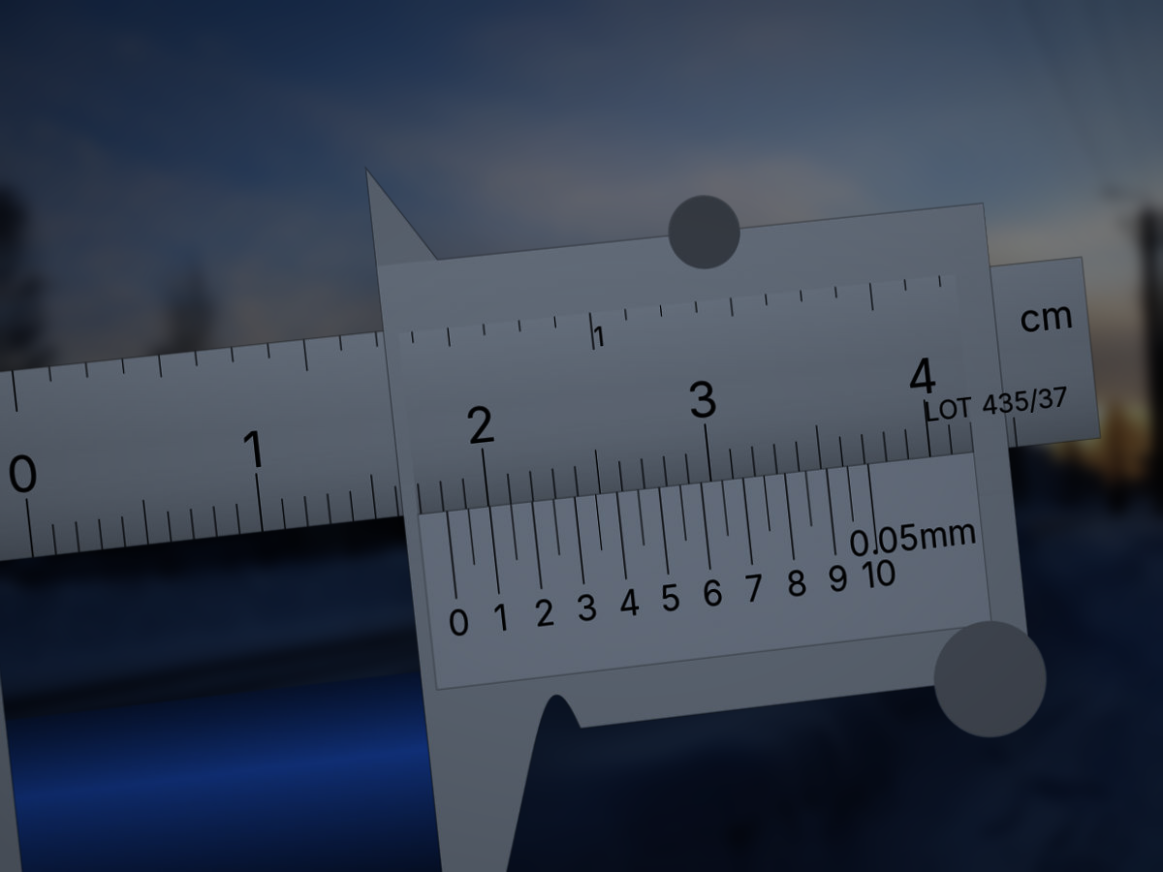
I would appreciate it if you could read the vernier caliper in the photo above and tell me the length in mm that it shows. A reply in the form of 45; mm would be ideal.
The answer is 18.15; mm
